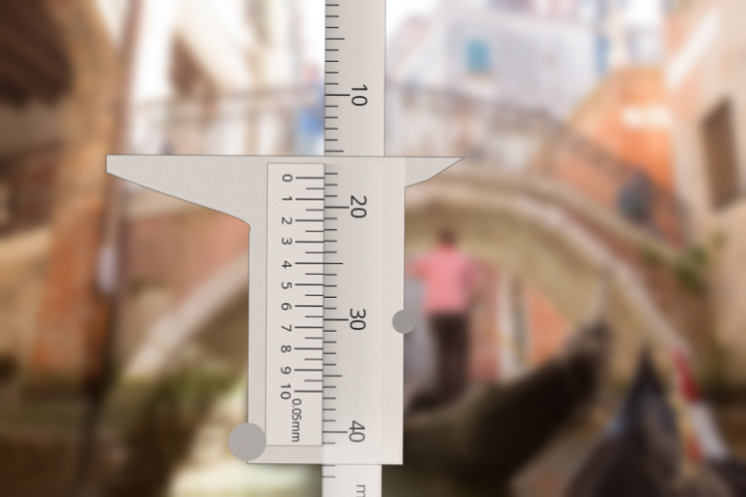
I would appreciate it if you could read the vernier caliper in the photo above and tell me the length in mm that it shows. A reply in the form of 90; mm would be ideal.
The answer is 17.4; mm
